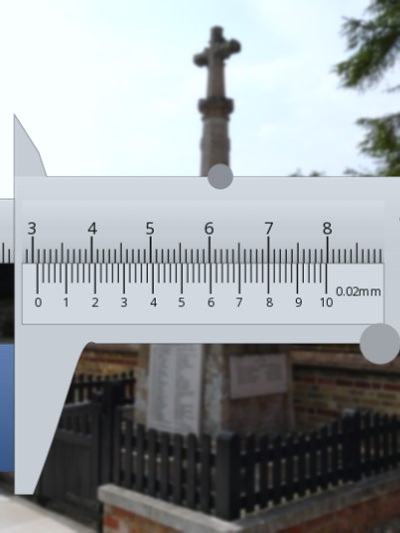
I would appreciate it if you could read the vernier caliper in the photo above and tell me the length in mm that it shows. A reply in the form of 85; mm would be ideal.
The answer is 30.8; mm
